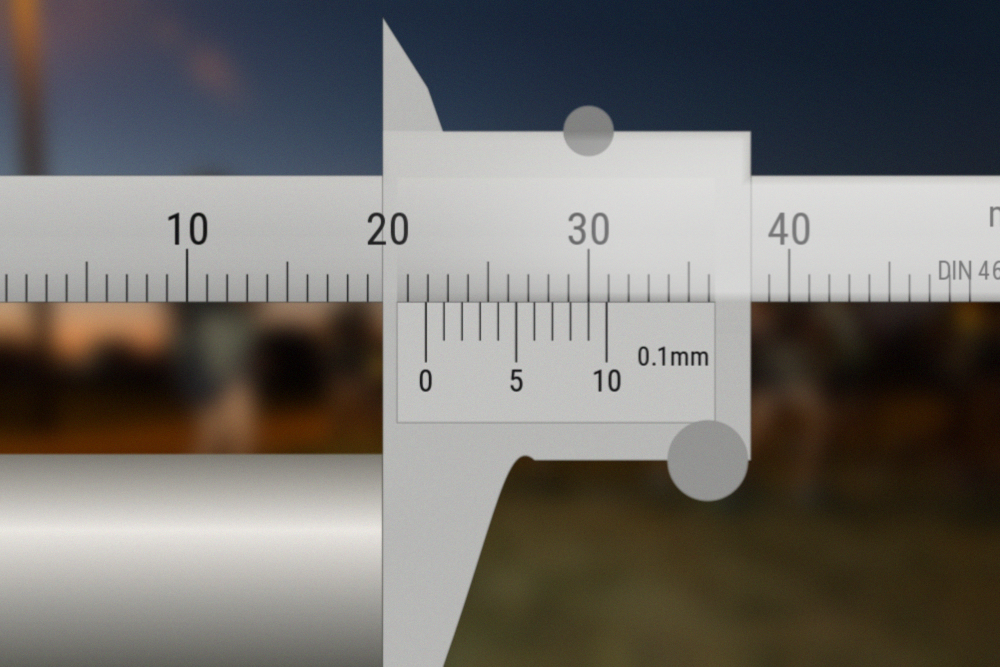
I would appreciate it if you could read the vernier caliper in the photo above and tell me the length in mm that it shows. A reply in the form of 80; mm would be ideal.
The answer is 21.9; mm
